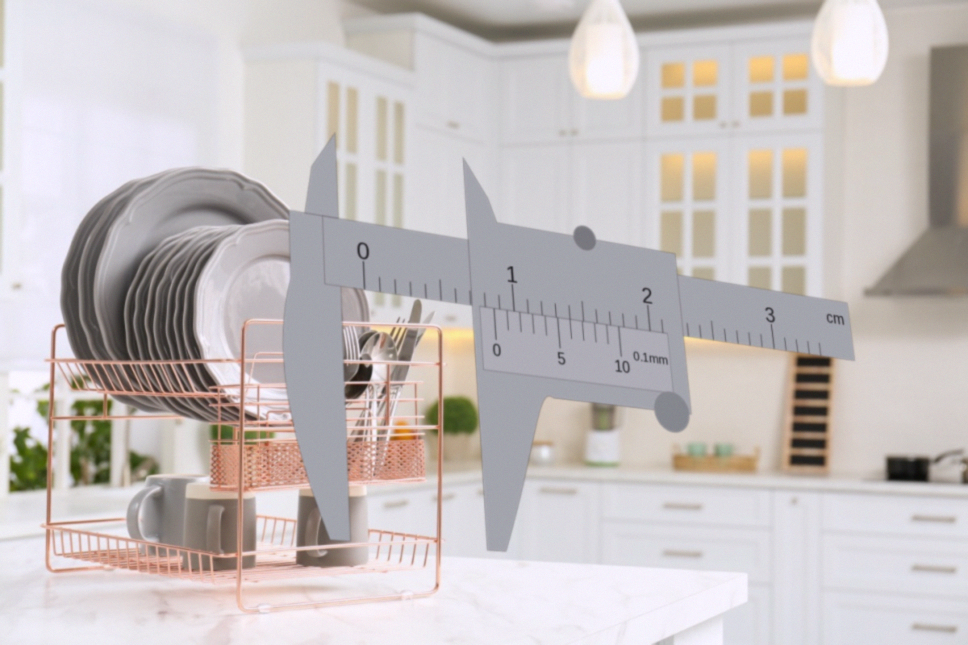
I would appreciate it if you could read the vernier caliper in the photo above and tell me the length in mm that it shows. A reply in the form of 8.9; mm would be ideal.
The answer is 8.6; mm
